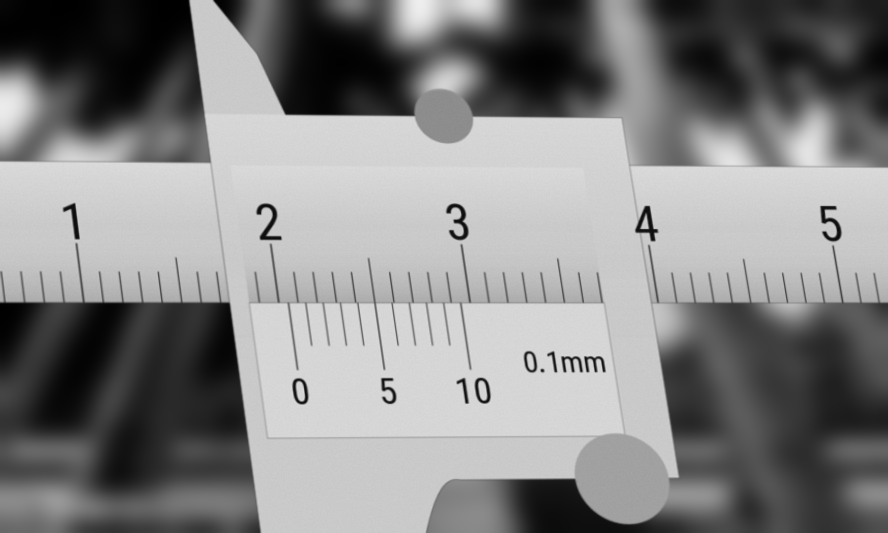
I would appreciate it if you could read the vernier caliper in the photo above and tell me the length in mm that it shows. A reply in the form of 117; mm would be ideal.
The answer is 20.5; mm
